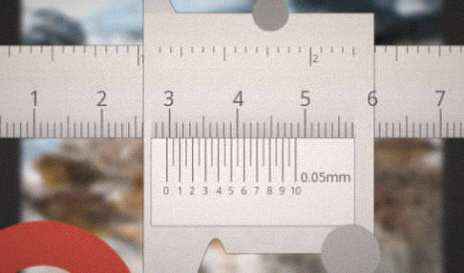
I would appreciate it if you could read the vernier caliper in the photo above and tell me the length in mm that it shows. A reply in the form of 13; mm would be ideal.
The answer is 29.6; mm
